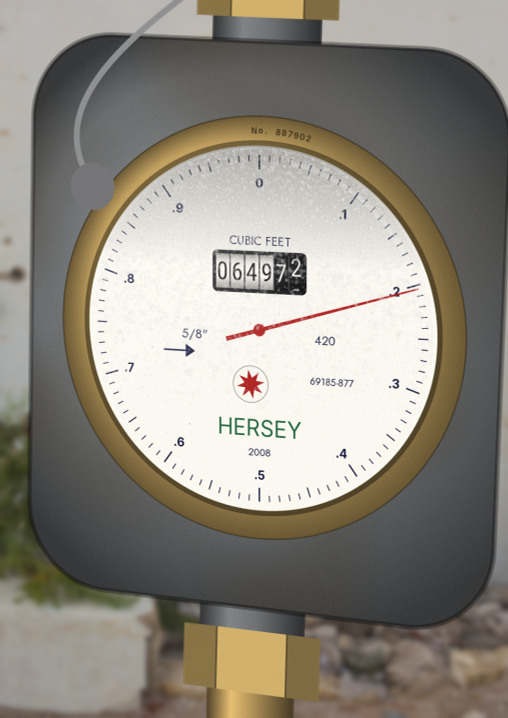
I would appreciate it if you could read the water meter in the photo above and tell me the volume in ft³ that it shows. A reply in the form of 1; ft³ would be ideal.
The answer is 64972.20; ft³
